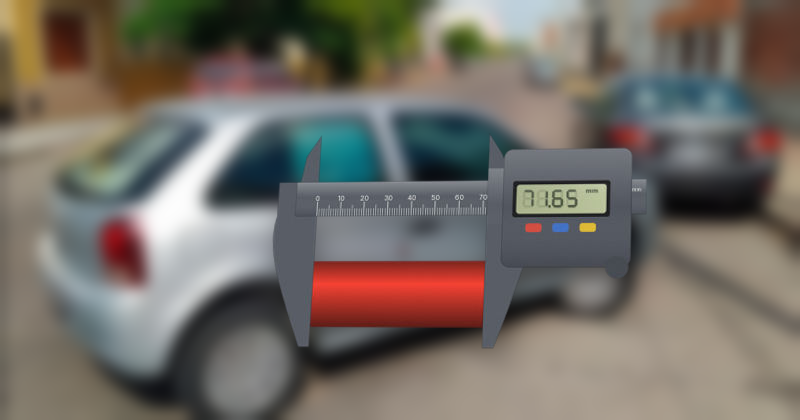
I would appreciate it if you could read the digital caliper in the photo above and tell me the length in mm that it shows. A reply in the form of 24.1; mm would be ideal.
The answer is 71.65; mm
